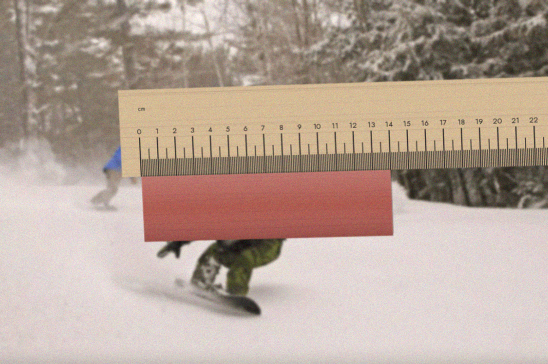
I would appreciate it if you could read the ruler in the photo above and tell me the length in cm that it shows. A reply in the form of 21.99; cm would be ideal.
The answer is 14; cm
